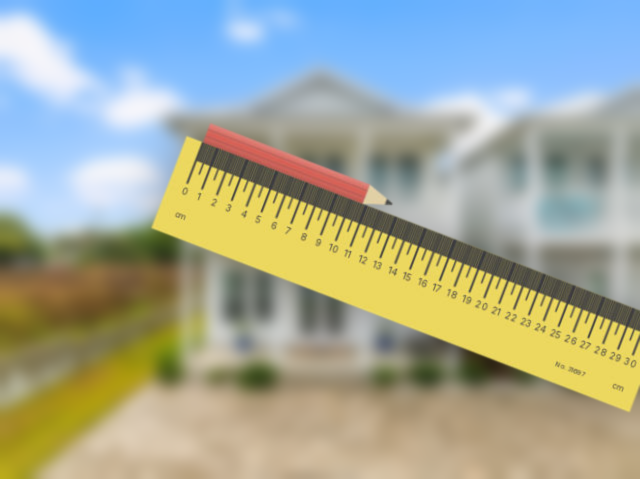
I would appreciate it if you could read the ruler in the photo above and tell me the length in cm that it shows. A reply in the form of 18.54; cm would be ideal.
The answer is 12.5; cm
